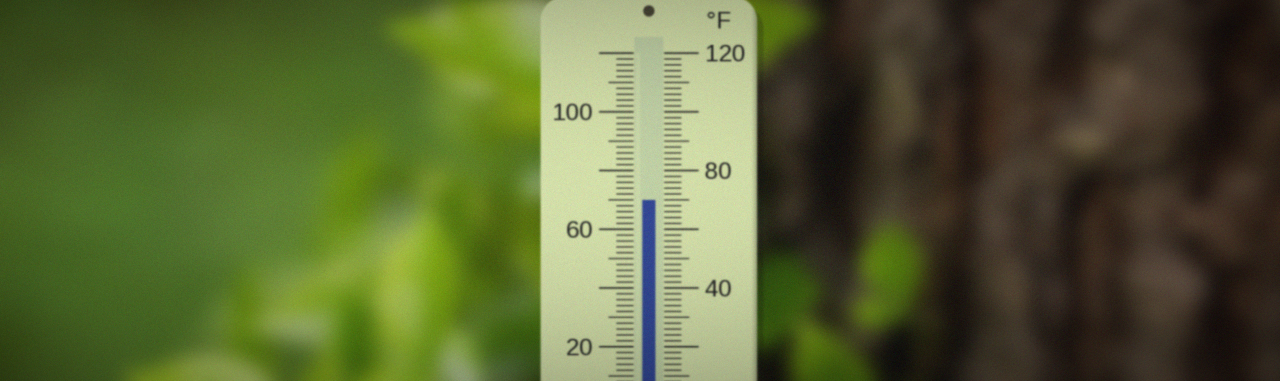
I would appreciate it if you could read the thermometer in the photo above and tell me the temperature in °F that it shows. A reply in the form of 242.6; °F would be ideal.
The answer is 70; °F
